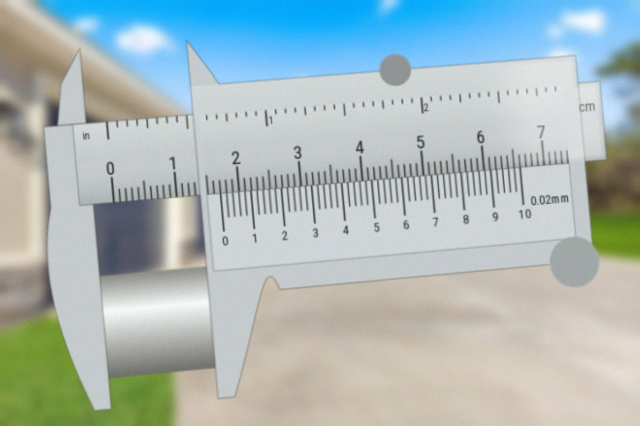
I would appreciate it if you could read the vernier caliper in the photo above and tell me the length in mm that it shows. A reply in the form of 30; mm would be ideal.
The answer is 17.0; mm
